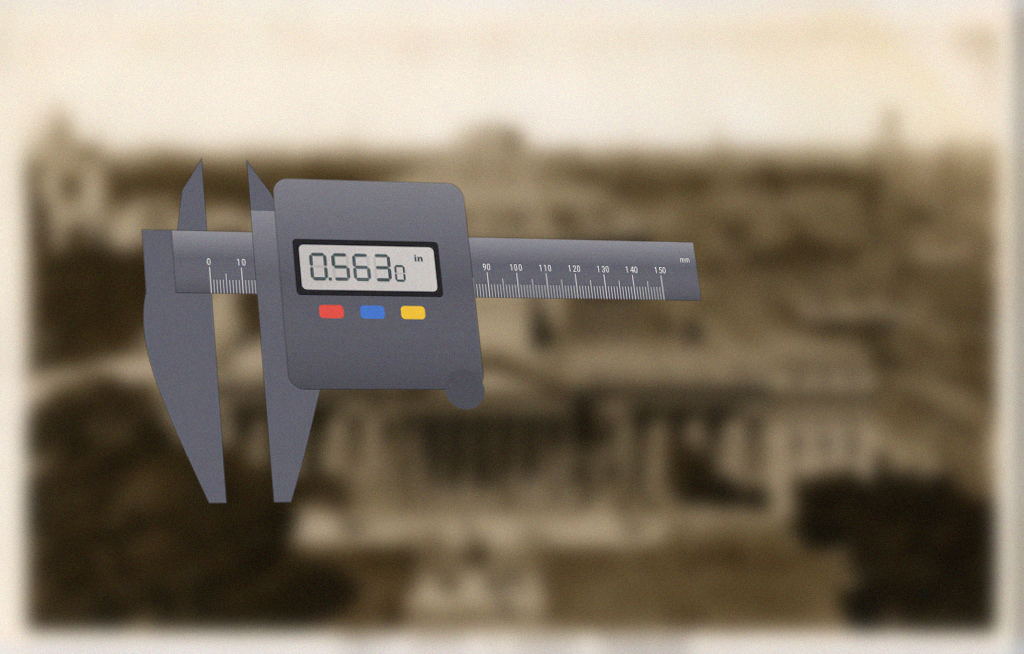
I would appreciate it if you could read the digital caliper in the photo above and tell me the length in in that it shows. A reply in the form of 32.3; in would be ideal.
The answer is 0.5630; in
